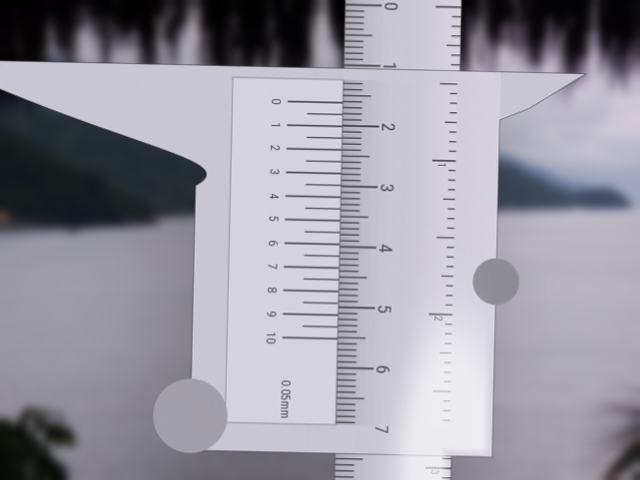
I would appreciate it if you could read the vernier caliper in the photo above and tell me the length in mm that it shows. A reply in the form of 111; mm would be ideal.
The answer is 16.2; mm
